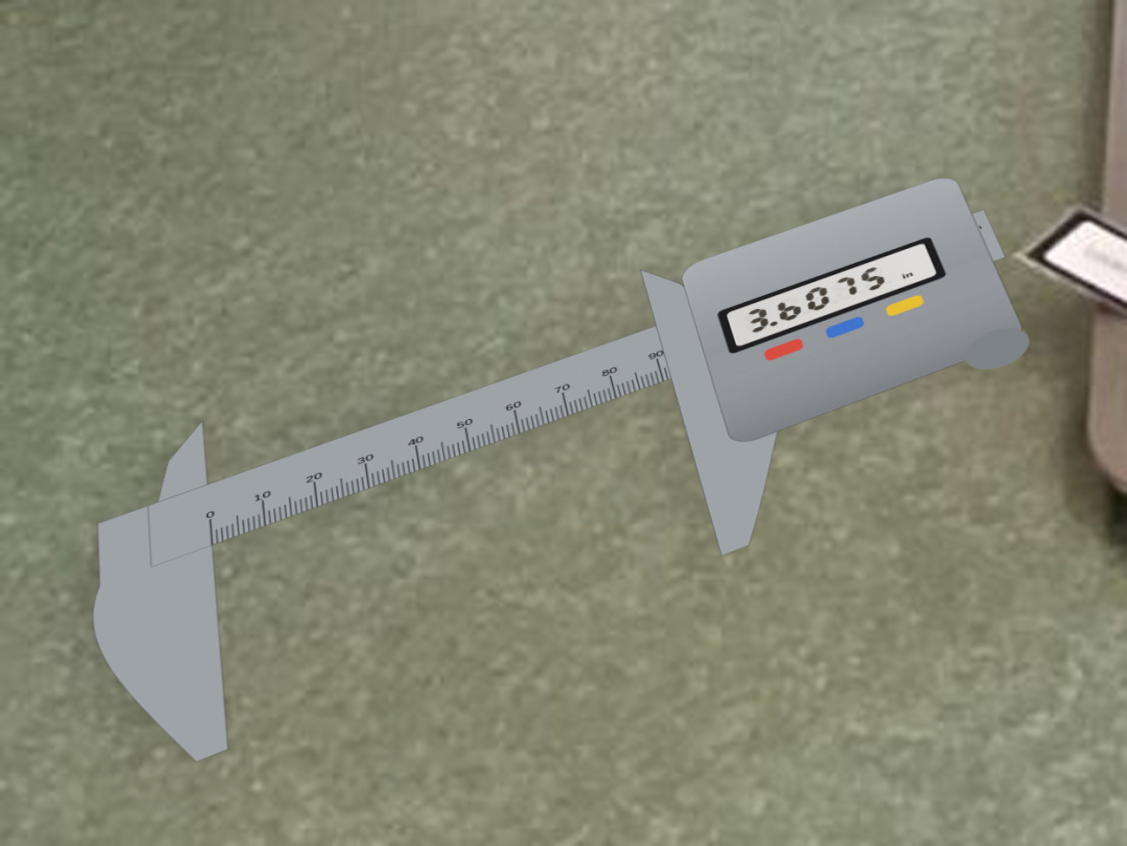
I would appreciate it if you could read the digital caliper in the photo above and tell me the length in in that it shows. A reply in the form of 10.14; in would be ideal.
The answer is 3.6075; in
